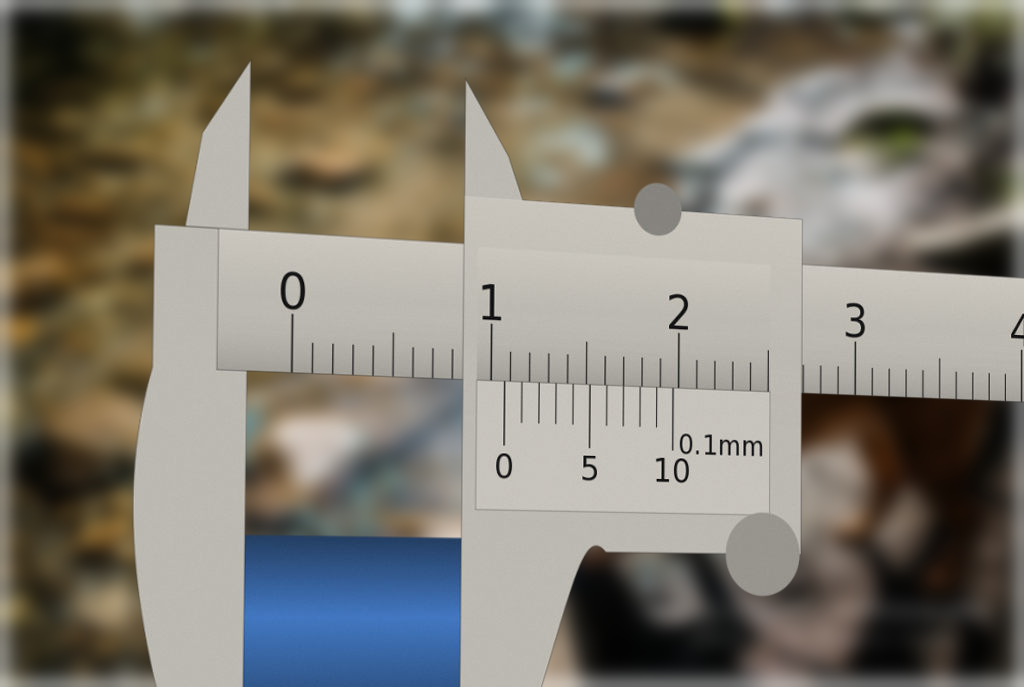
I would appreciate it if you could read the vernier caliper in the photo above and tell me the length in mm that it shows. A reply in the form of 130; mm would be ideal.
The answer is 10.7; mm
